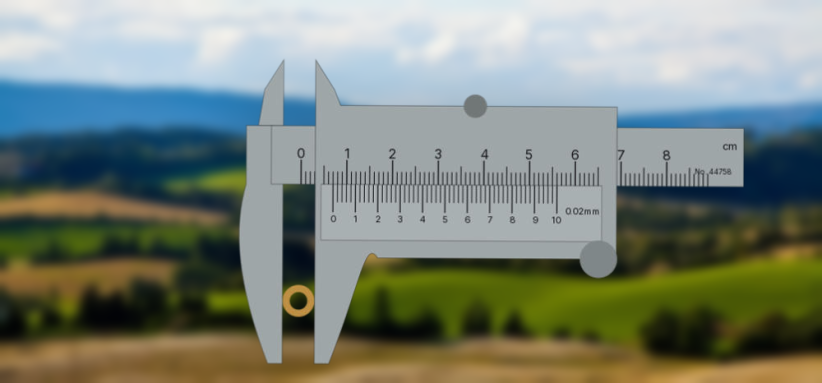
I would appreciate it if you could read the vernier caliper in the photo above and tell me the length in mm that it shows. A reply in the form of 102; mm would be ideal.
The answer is 7.0; mm
